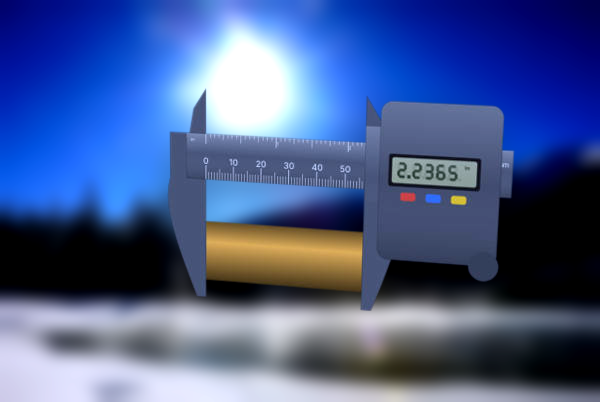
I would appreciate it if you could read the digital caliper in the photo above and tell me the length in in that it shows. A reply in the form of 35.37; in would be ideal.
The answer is 2.2365; in
